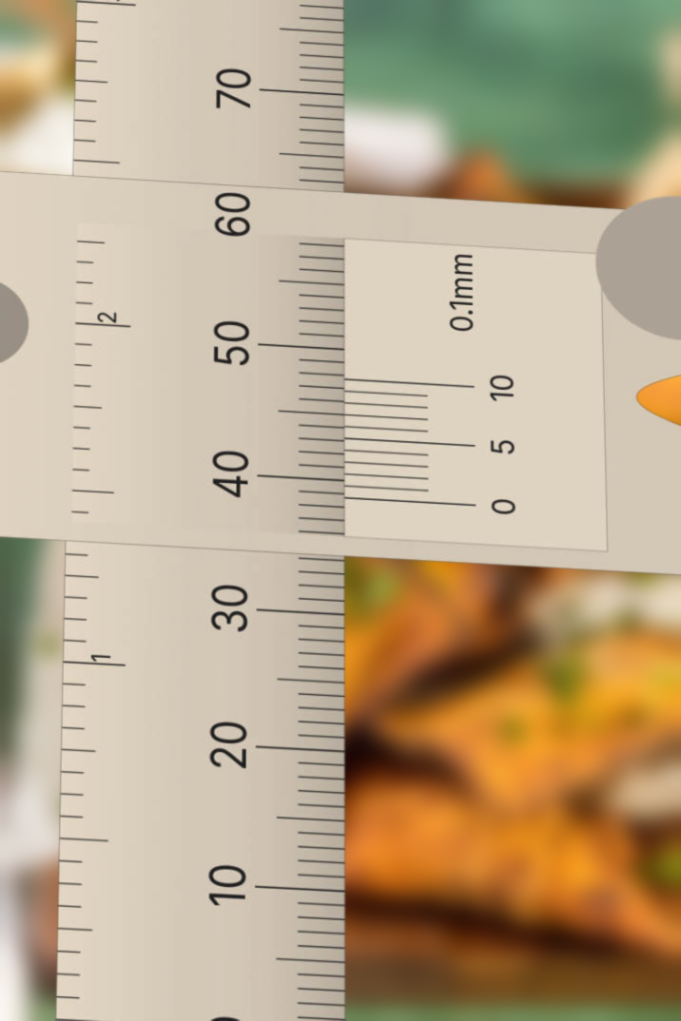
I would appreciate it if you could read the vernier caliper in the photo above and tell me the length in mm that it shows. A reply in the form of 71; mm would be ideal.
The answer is 38.7; mm
